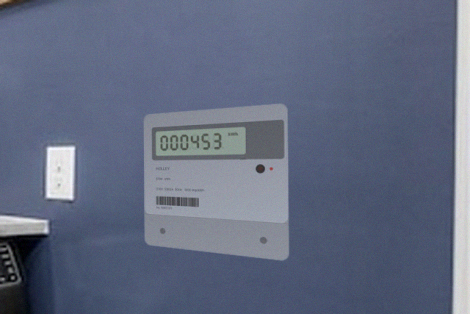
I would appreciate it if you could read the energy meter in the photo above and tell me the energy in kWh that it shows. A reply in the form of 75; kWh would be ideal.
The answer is 453; kWh
